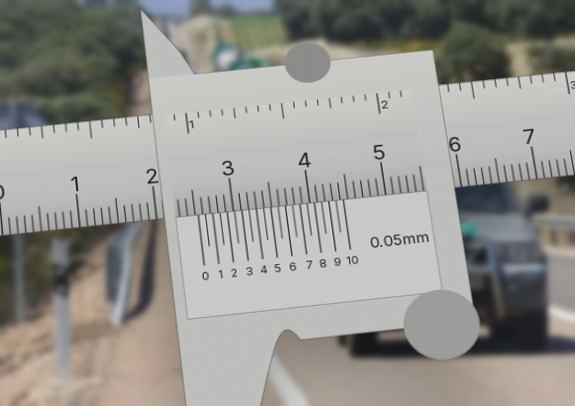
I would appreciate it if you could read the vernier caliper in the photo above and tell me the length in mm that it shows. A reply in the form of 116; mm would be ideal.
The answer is 25.4; mm
